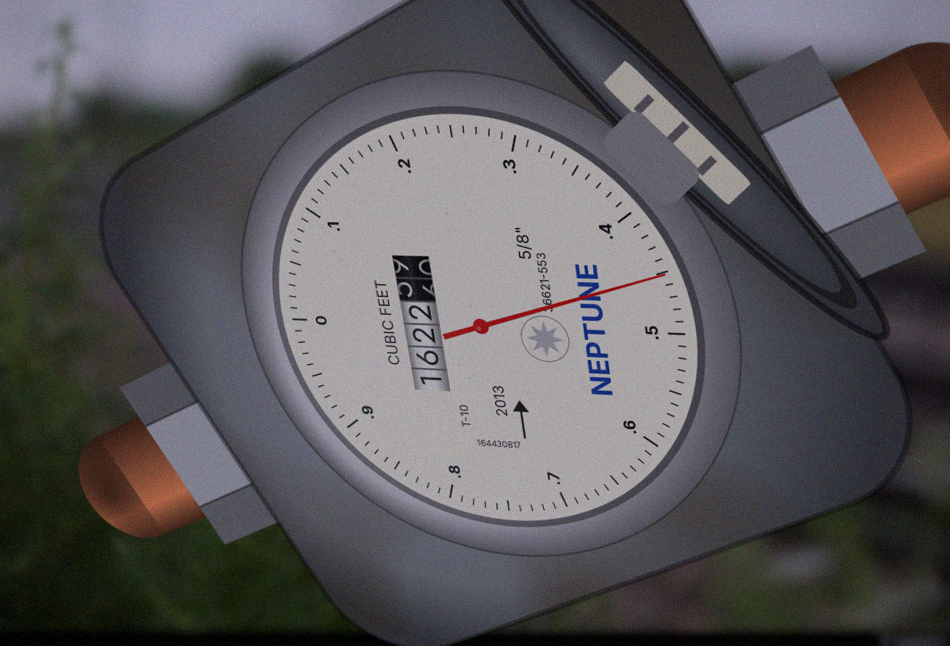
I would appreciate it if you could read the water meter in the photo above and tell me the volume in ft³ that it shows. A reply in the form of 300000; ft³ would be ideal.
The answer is 162259.45; ft³
